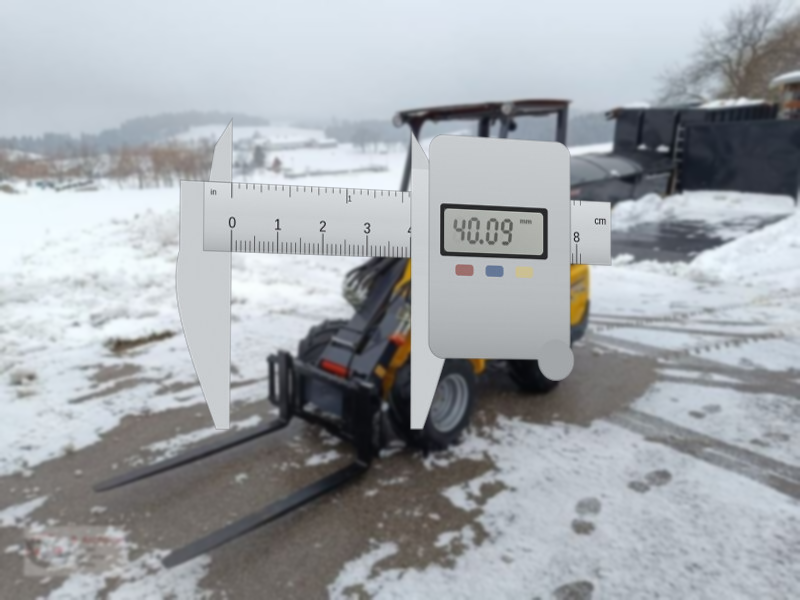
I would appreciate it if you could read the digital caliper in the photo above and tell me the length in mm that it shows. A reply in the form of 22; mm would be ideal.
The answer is 40.09; mm
